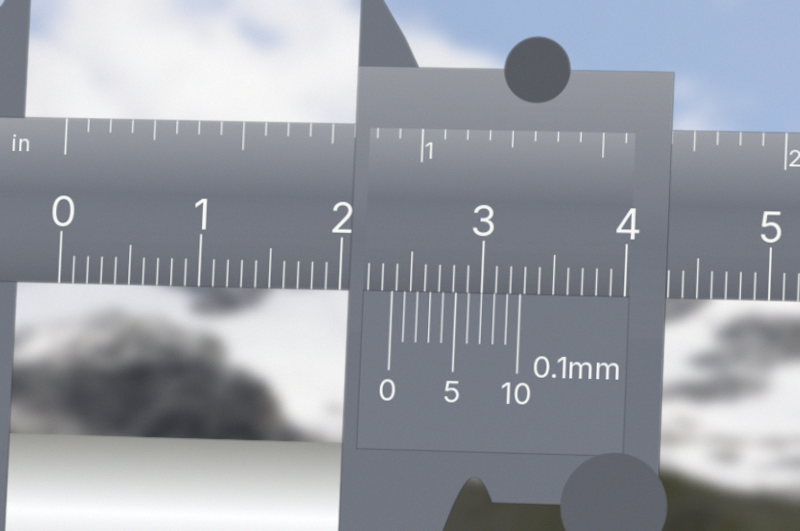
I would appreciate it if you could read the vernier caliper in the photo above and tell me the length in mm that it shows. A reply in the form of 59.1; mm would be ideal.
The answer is 23.7; mm
